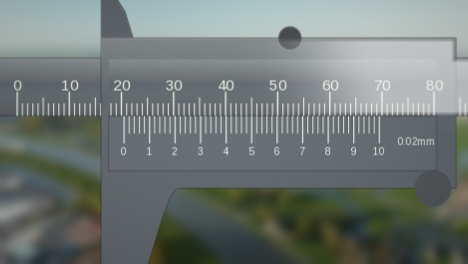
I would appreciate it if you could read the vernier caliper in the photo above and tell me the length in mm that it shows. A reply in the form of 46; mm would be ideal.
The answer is 20.5; mm
